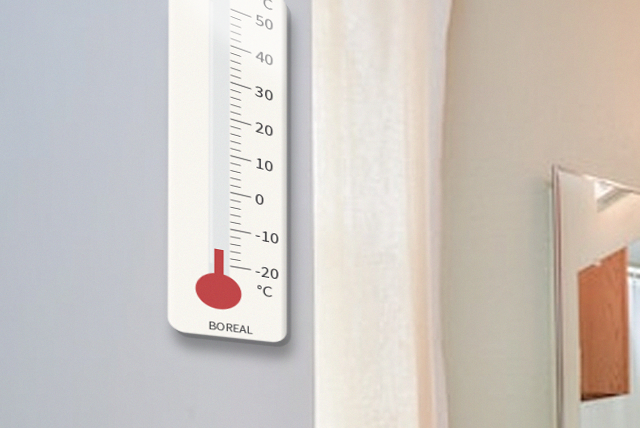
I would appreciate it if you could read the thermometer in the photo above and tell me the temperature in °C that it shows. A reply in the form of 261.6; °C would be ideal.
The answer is -16; °C
